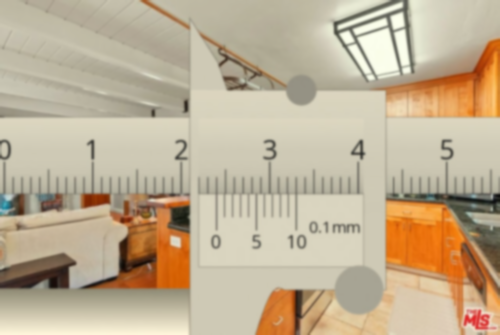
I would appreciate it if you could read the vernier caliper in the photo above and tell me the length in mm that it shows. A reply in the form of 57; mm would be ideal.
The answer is 24.0; mm
